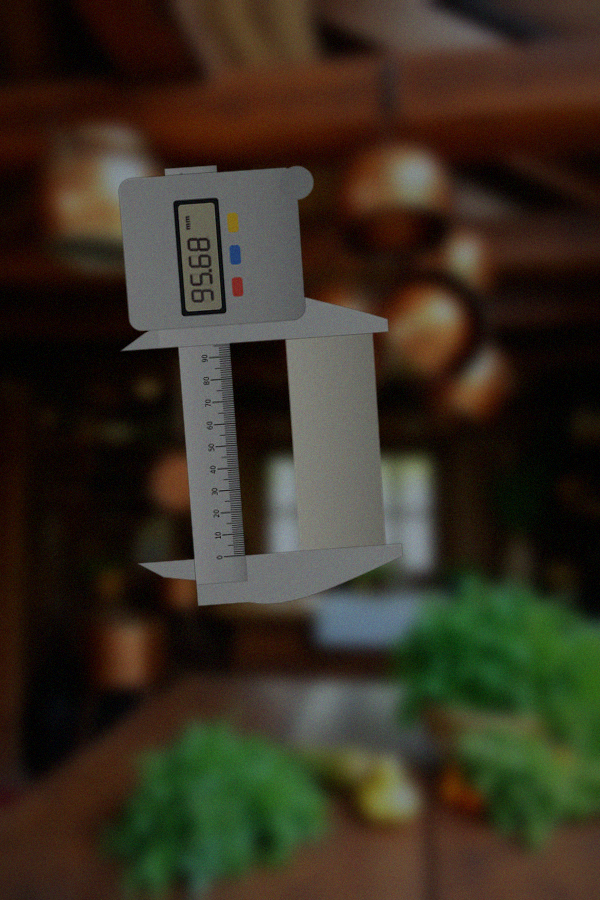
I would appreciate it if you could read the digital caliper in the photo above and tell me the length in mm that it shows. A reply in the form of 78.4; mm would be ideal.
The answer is 95.68; mm
